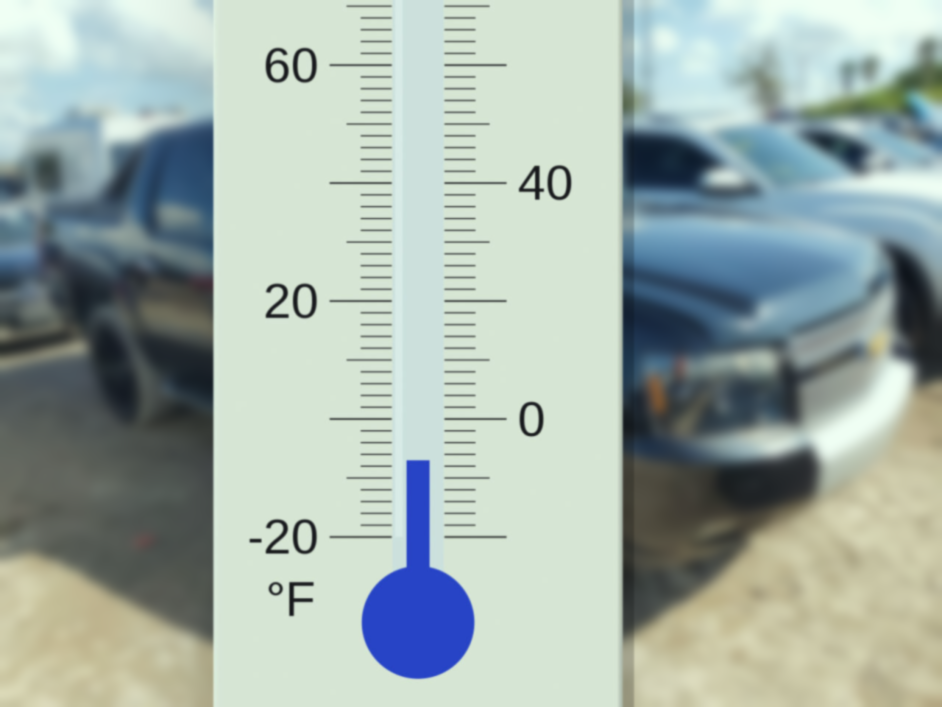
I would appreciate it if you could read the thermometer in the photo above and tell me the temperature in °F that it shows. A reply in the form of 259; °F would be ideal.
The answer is -7; °F
